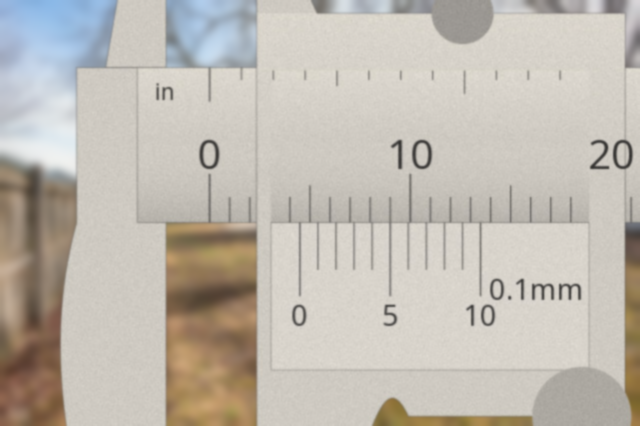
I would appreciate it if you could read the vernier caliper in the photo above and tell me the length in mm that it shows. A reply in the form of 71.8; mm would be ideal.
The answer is 4.5; mm
